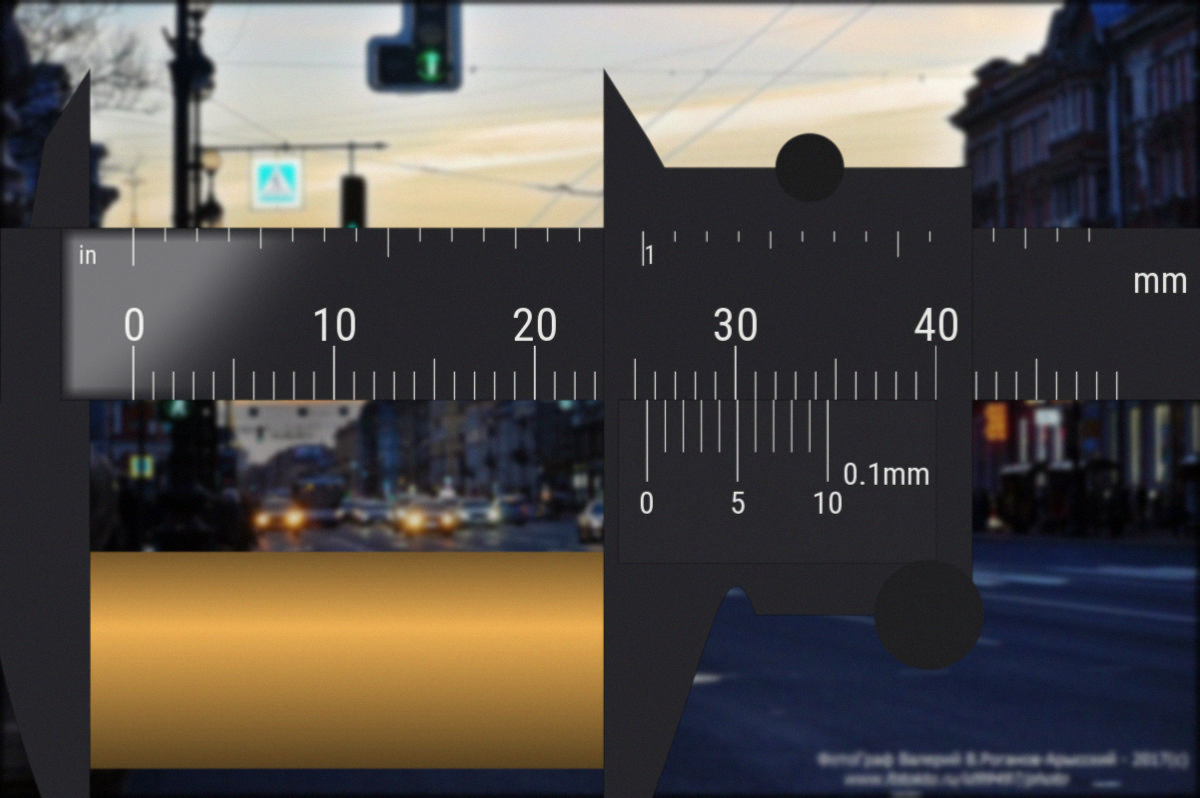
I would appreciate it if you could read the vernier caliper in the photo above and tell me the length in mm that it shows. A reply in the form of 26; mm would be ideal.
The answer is 25.6; mm
